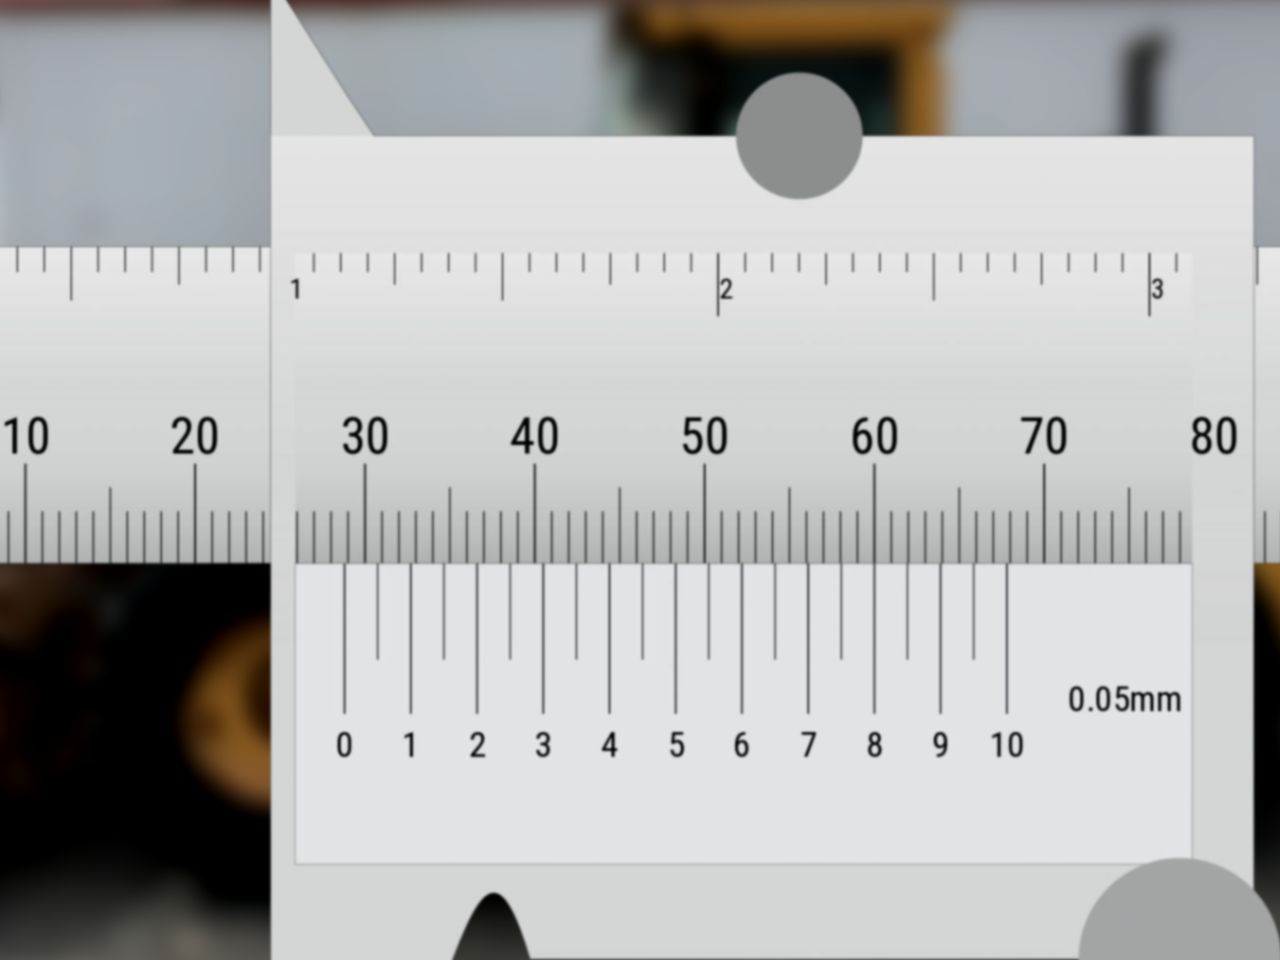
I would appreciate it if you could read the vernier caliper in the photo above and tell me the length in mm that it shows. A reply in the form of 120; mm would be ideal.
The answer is 28.8; mm
